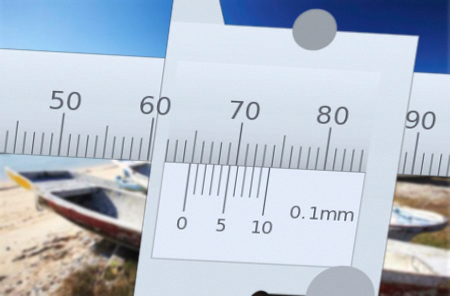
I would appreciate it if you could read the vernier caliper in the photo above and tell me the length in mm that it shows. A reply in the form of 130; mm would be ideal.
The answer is 64.8; mm
